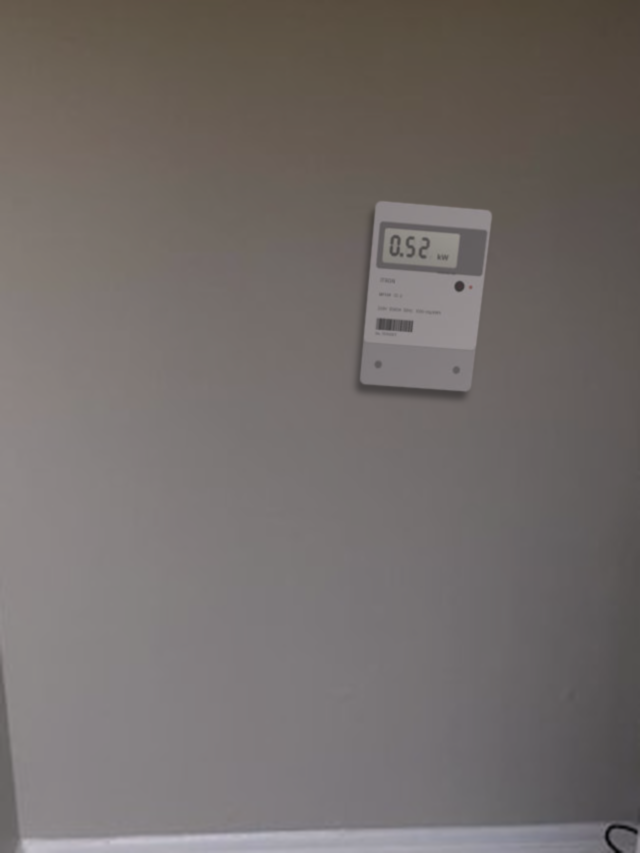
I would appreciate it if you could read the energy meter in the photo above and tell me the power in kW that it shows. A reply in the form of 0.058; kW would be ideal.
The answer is 0.52; kW
